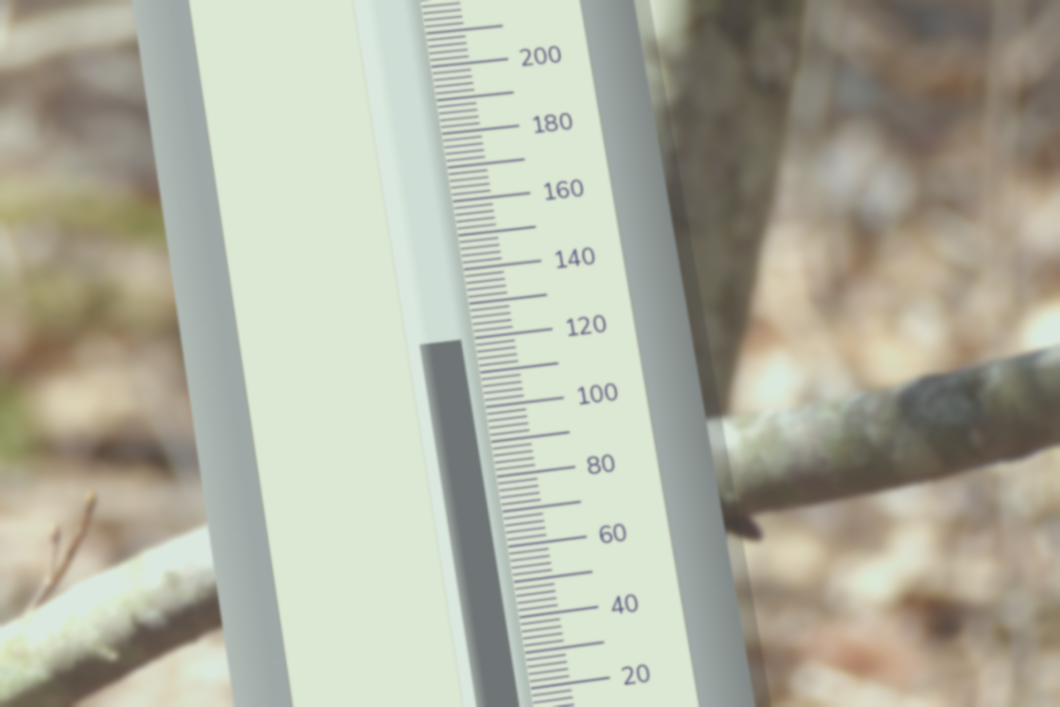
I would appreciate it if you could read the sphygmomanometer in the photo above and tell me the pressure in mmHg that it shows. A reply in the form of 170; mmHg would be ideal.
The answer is 120; mmHg
